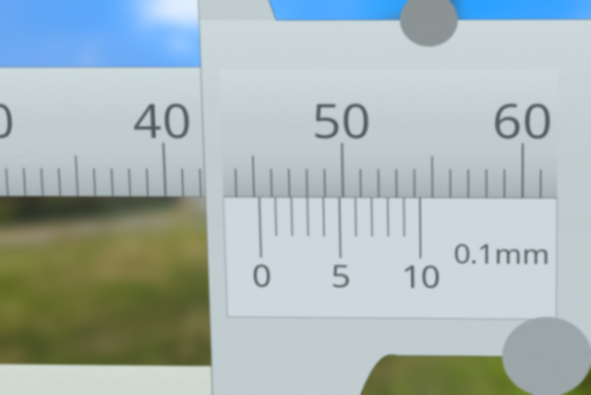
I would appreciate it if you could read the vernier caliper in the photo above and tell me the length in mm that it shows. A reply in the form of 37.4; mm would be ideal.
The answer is 45.3; mm
